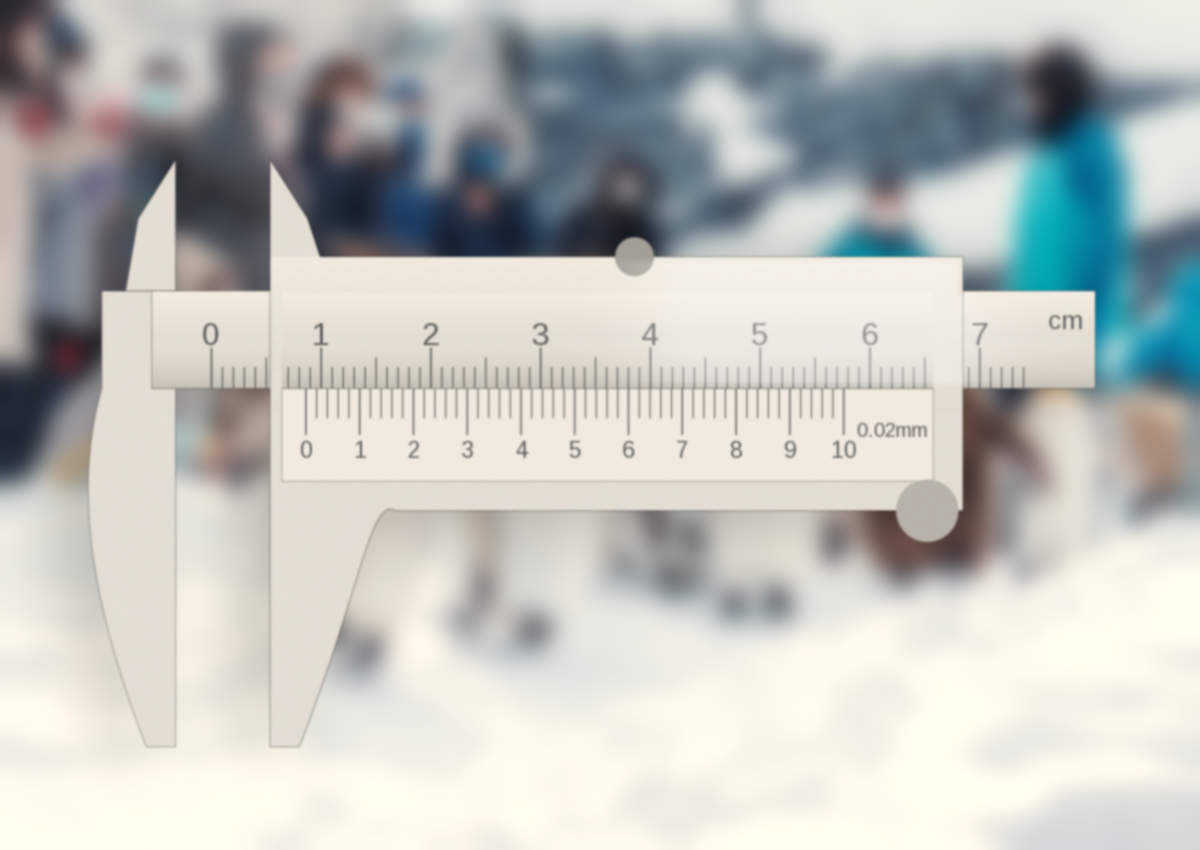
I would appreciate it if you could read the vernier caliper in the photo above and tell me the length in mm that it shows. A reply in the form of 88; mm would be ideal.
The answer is 8.6; mm
